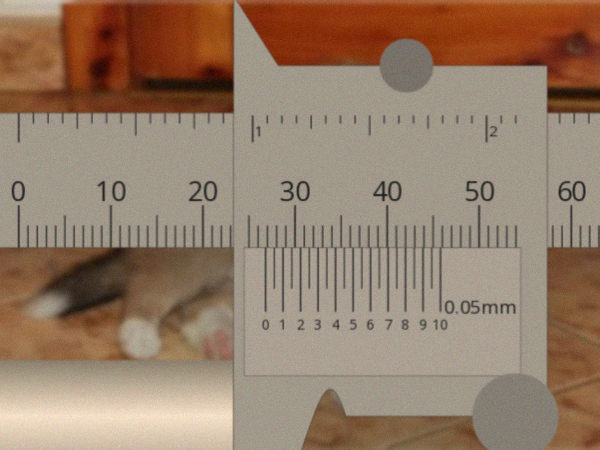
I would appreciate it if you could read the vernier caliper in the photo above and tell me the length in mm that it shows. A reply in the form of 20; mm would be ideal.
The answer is 26.8; mm
